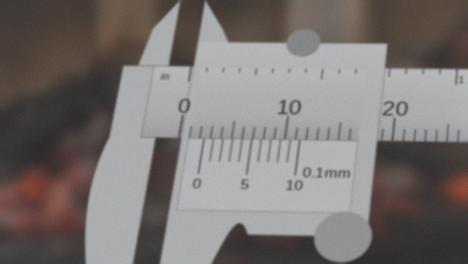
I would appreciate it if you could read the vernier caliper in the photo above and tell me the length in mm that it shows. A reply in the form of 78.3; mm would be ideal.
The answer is 2.4; mm
